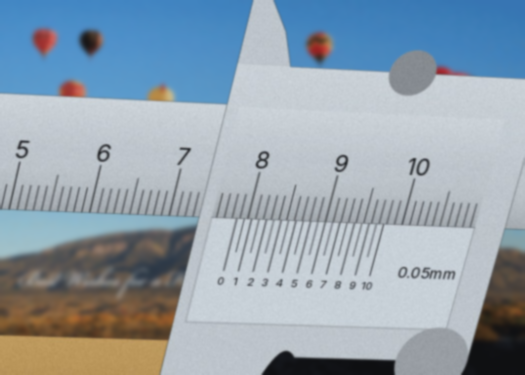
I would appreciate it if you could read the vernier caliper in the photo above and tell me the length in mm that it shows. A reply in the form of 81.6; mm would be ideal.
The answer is 78.6; mm
